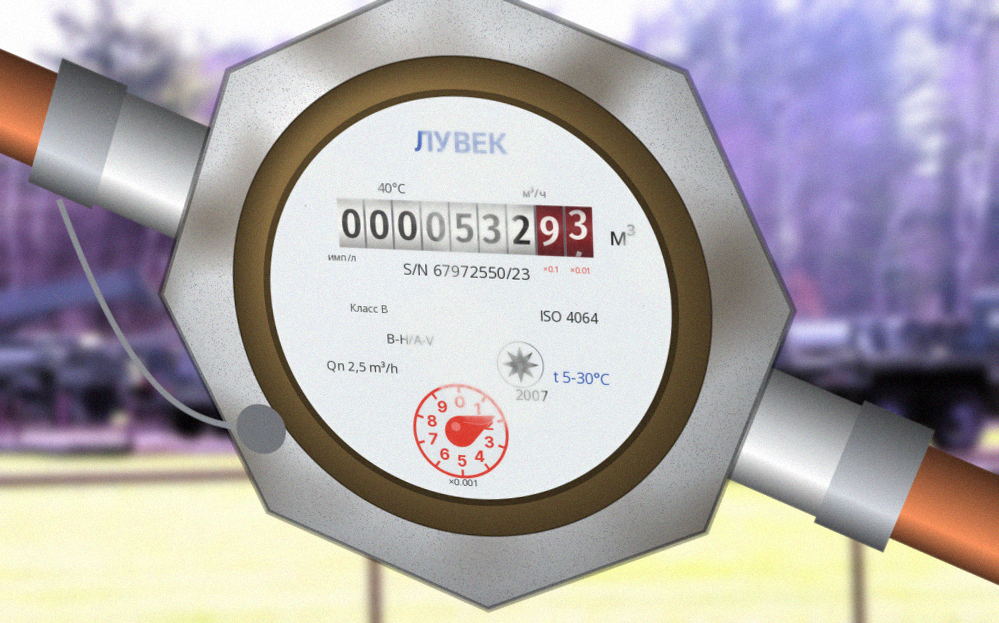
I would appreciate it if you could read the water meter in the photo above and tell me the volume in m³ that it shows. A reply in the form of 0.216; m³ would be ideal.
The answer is 532.931; m³
